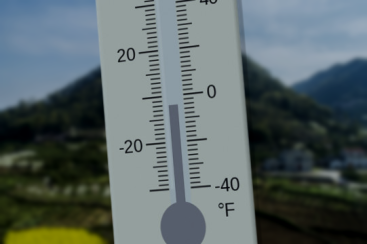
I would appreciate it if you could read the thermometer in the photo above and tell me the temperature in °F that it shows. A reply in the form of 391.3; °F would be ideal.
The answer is -4; °F
